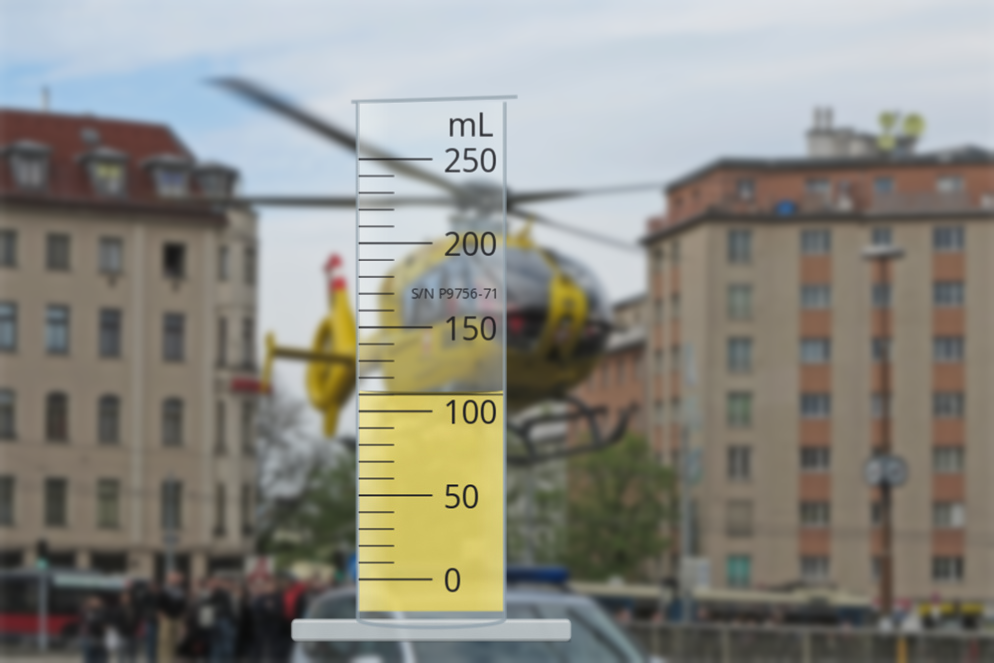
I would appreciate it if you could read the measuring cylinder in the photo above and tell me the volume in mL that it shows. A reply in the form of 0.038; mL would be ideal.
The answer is 110; mL
